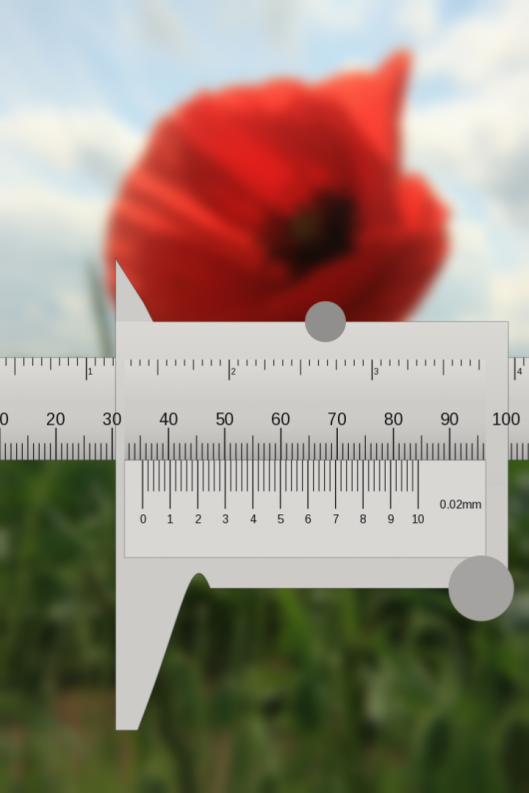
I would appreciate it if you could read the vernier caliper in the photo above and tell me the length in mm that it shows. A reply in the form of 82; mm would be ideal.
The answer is 35.4; mm
